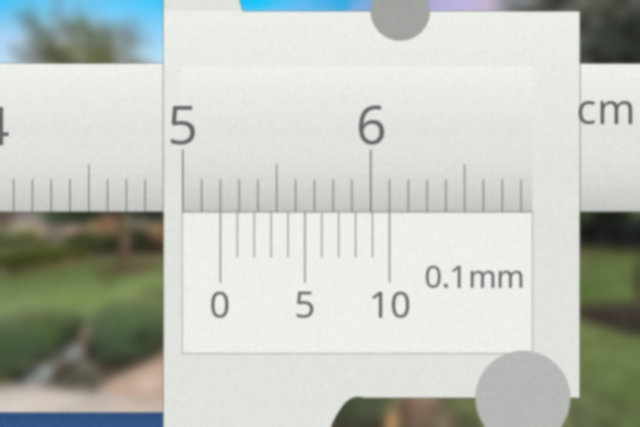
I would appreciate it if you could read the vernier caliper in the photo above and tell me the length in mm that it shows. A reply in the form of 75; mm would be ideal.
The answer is 52.0; mm
